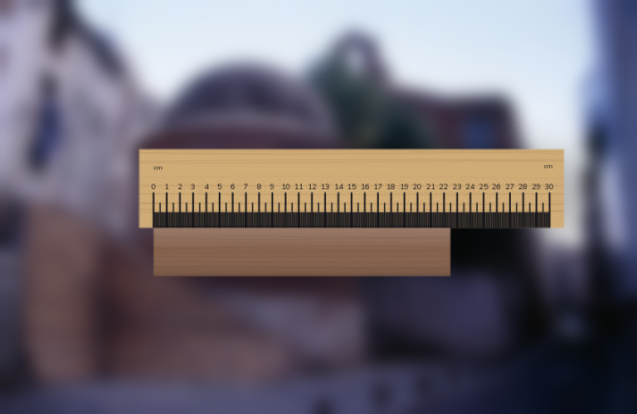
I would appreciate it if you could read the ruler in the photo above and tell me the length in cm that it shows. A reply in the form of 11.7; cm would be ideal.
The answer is 22.5; cm
